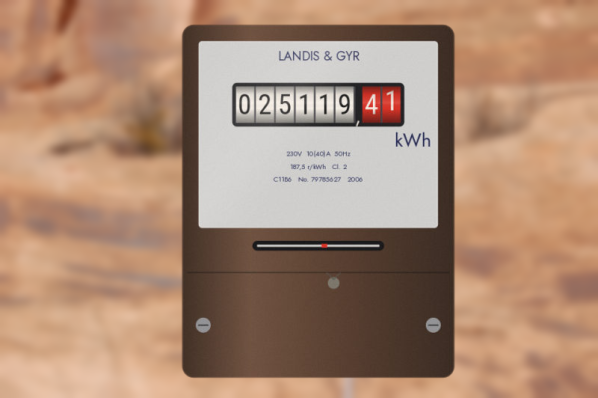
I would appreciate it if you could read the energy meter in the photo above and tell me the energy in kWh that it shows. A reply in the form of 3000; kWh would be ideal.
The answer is 25119.41; kWh
